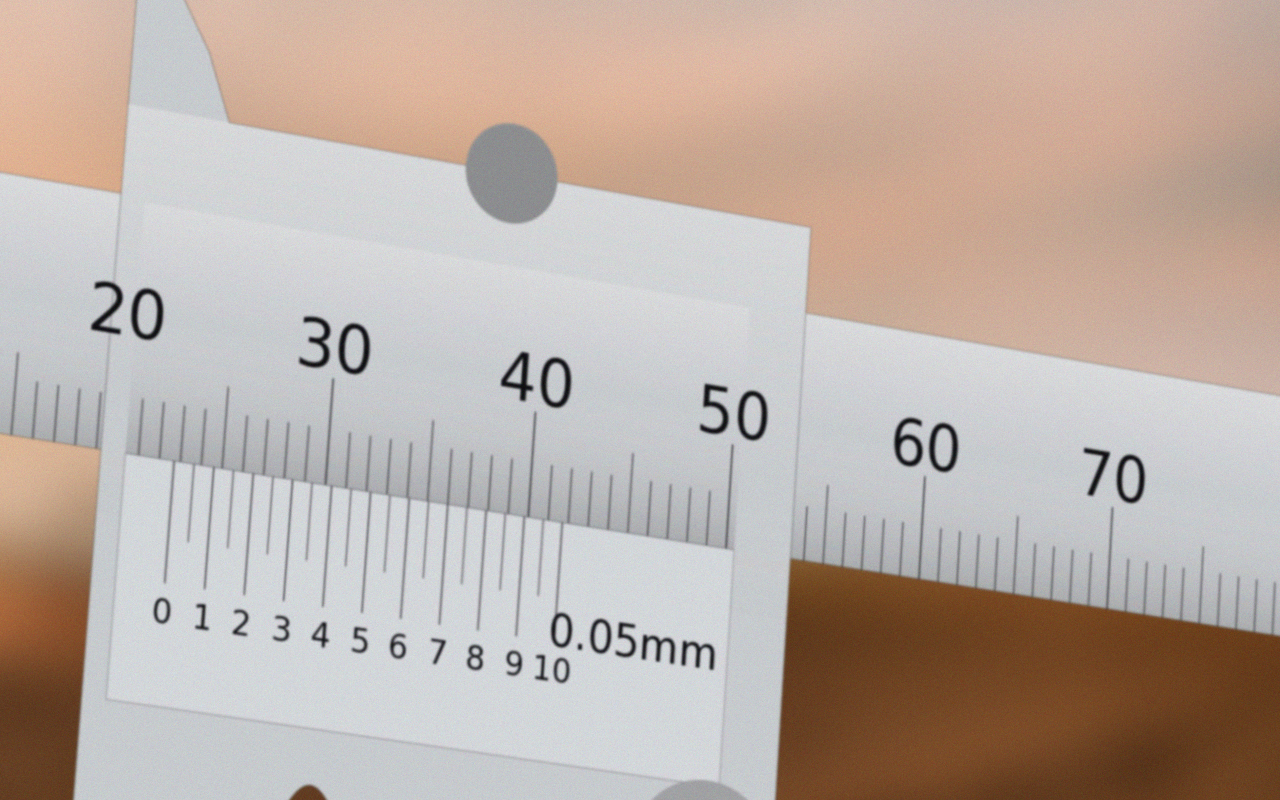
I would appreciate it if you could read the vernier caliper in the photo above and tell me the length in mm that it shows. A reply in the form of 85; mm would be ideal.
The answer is 22.7; mm
